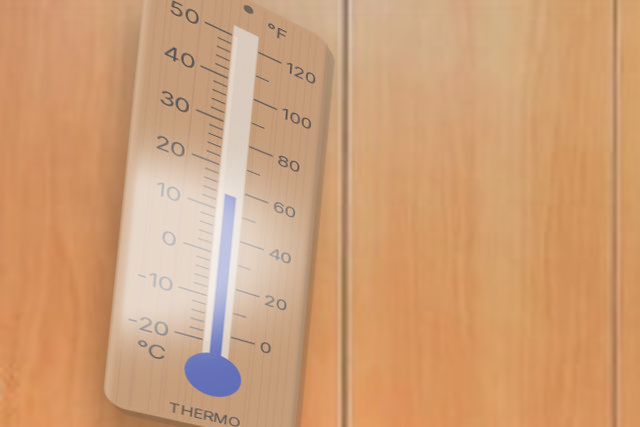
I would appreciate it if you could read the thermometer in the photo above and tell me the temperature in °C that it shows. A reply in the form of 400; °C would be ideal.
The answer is 14; °C
